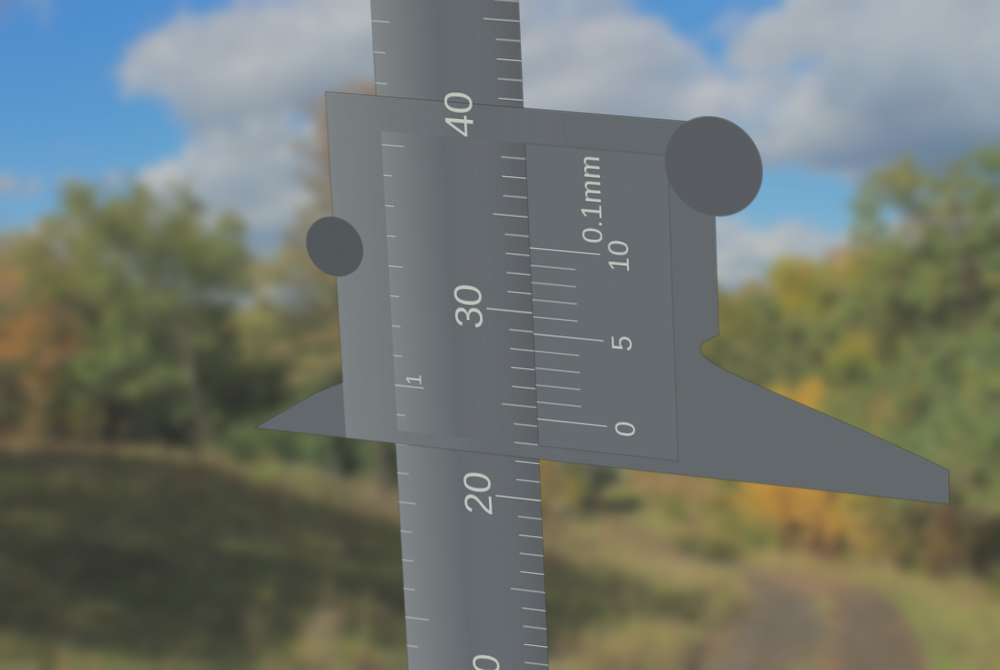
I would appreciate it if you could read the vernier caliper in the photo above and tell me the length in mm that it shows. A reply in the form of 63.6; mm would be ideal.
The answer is 24.4; mm
